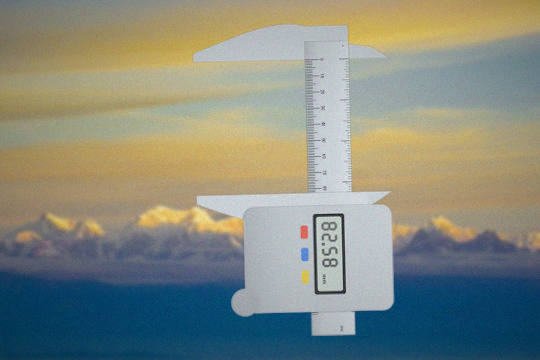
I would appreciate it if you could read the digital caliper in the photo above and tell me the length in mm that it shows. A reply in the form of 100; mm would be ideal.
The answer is 82.58; mm
